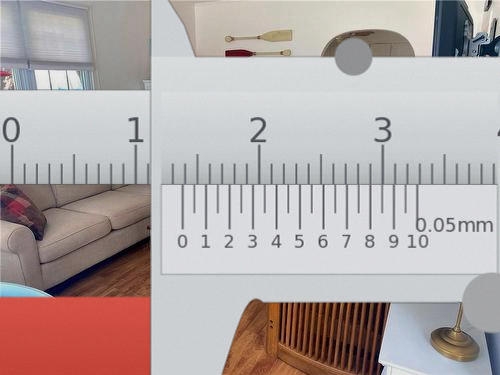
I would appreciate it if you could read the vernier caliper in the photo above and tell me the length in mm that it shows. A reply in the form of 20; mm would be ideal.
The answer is 13.8; mm
